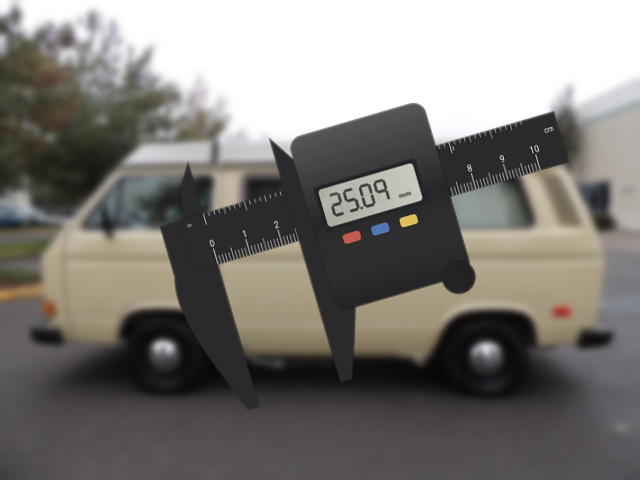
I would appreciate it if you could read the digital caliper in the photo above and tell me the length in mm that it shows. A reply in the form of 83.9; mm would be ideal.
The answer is 25.09; mm
